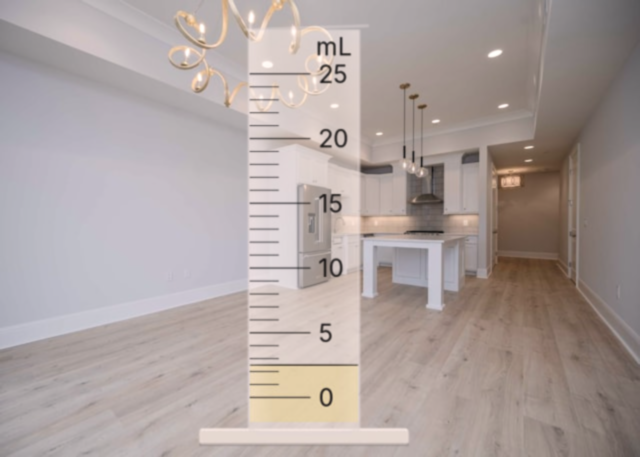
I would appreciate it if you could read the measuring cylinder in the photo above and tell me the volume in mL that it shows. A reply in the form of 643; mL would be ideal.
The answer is 2.5; mL
